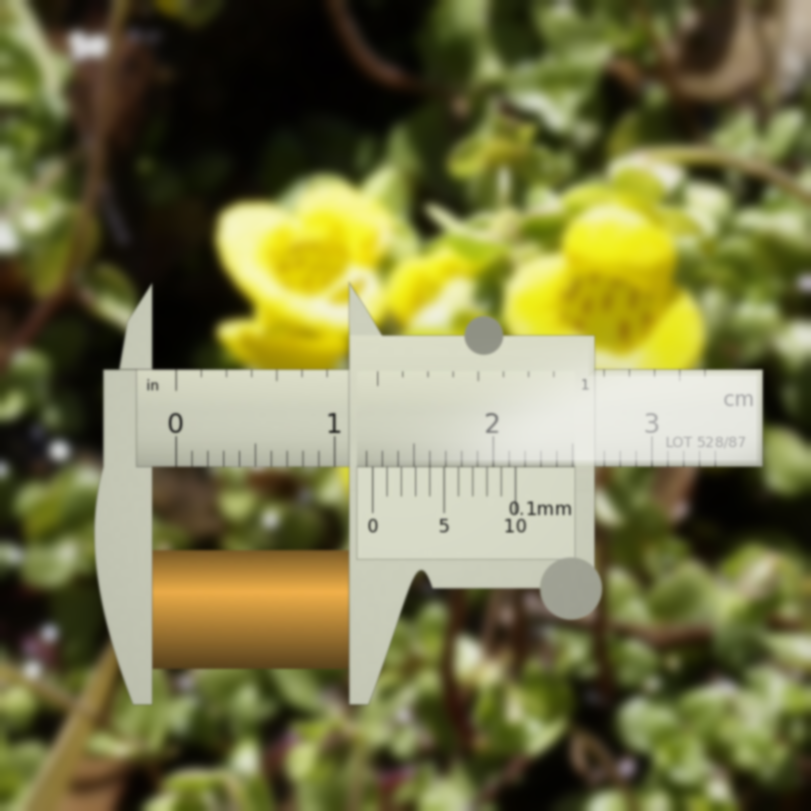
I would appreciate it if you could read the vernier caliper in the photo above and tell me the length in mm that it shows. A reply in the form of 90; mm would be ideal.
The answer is 12.4; mm
